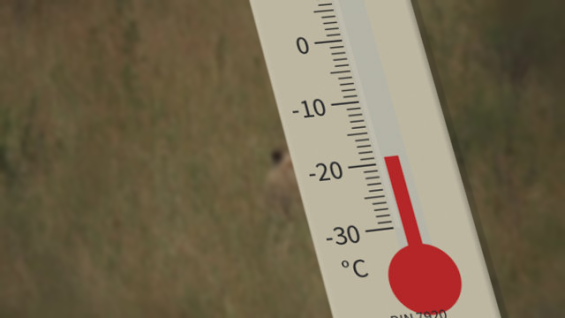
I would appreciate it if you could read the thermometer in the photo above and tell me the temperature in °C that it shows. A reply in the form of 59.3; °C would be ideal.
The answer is -19; °C
